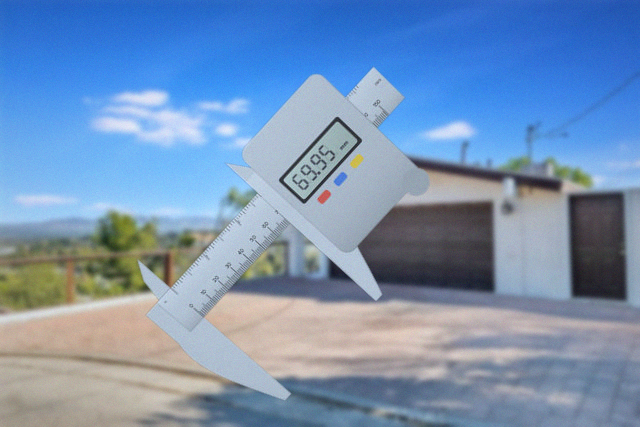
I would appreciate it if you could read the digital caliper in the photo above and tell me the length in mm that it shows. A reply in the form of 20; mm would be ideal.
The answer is 69.95; mm
